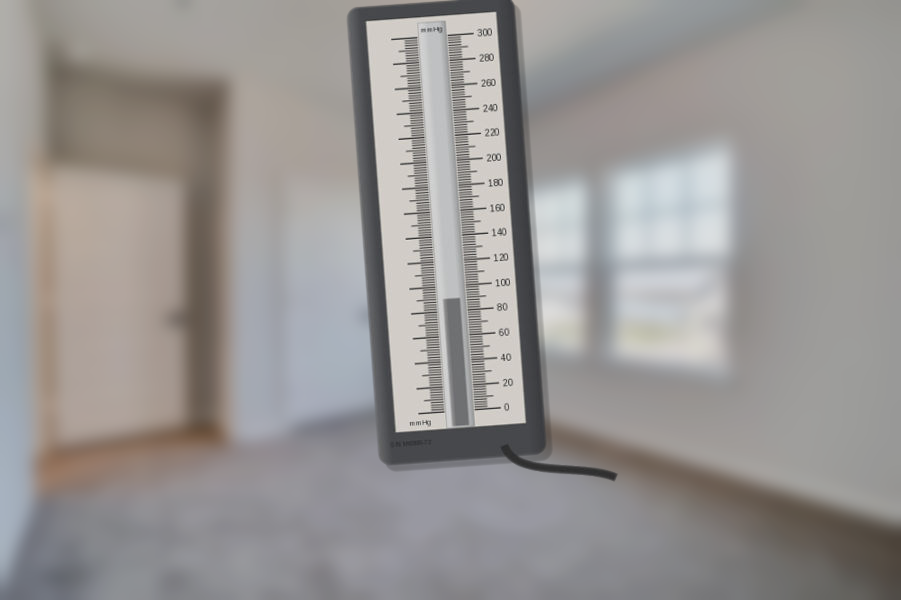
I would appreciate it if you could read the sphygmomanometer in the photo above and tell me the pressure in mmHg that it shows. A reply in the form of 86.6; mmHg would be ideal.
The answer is 90; mmHg
